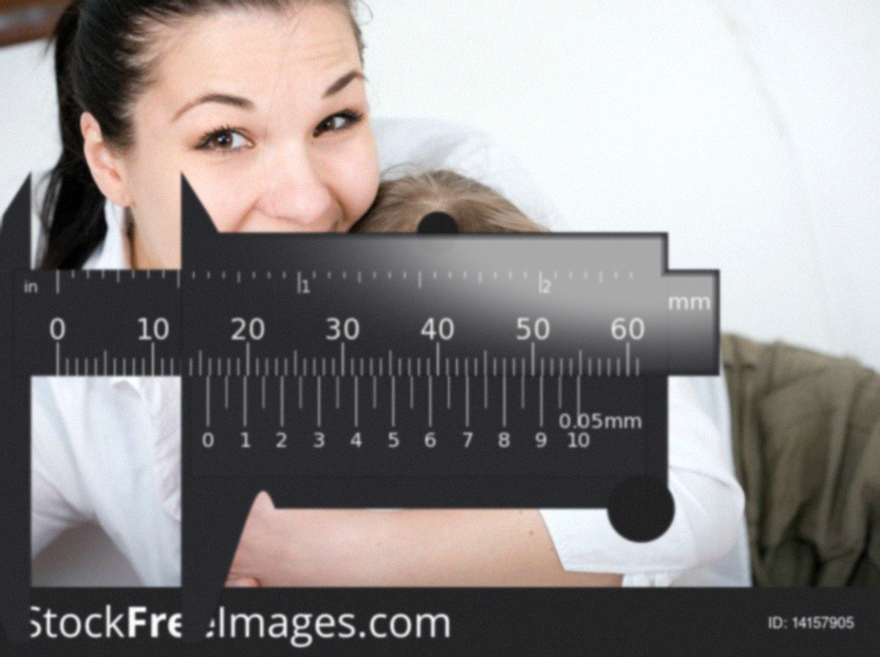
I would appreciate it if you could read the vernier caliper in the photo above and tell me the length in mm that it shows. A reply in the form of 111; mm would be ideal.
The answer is 15.8; mm
